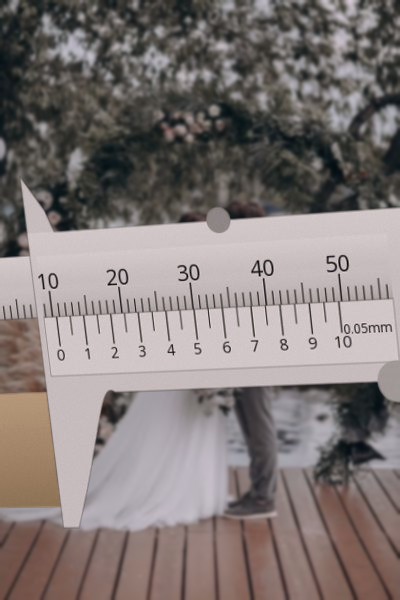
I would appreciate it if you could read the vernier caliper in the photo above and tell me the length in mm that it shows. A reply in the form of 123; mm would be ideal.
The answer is 10.6; mm
